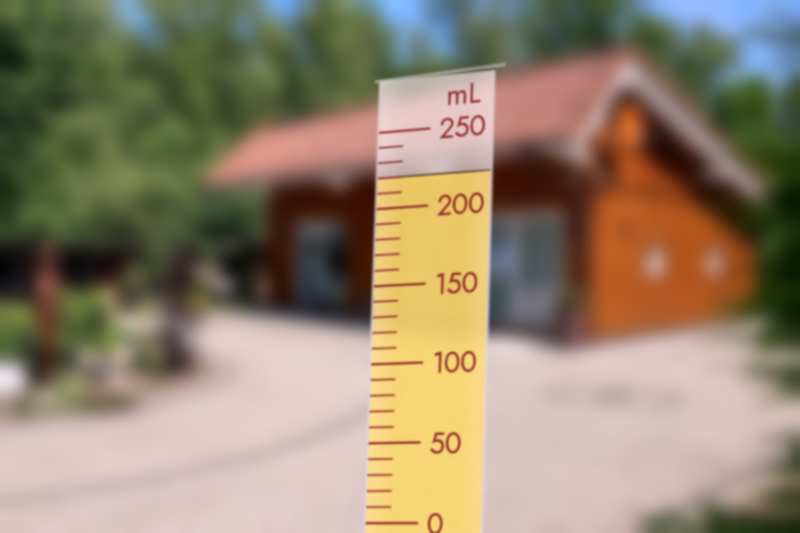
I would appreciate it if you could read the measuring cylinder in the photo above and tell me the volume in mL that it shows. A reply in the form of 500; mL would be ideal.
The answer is 220; mL
